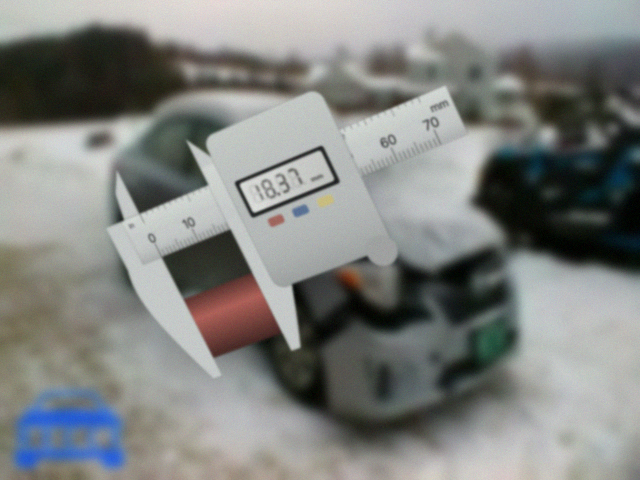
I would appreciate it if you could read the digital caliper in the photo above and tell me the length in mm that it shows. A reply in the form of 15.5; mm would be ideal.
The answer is 18.37; mm
